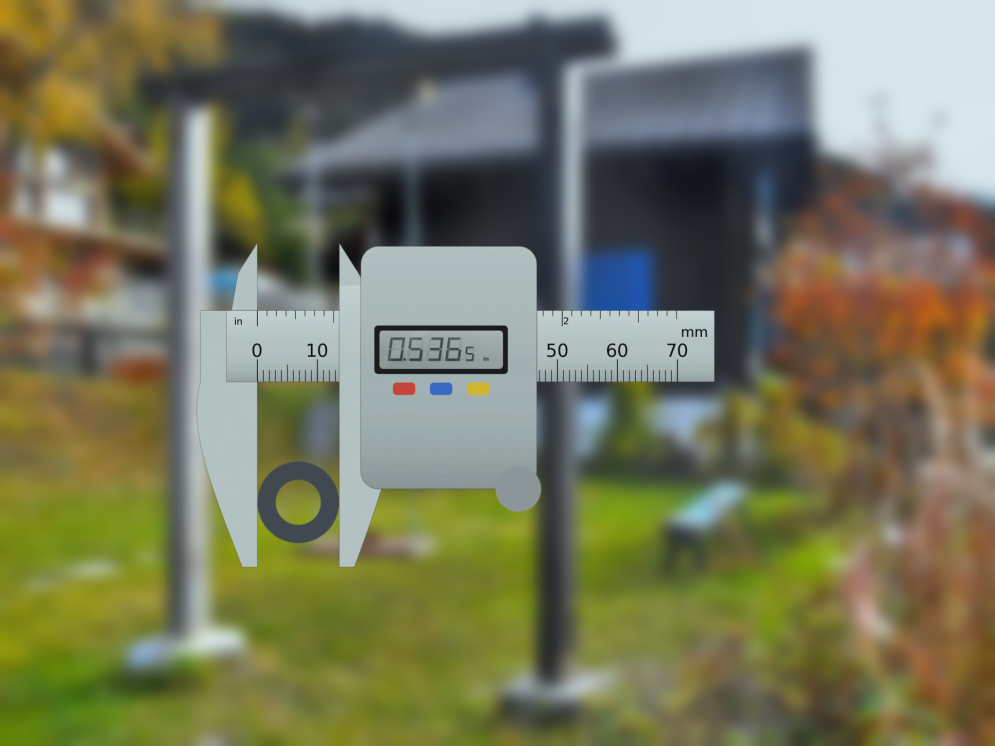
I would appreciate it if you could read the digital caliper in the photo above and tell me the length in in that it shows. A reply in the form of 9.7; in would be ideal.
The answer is 0.5365; in
